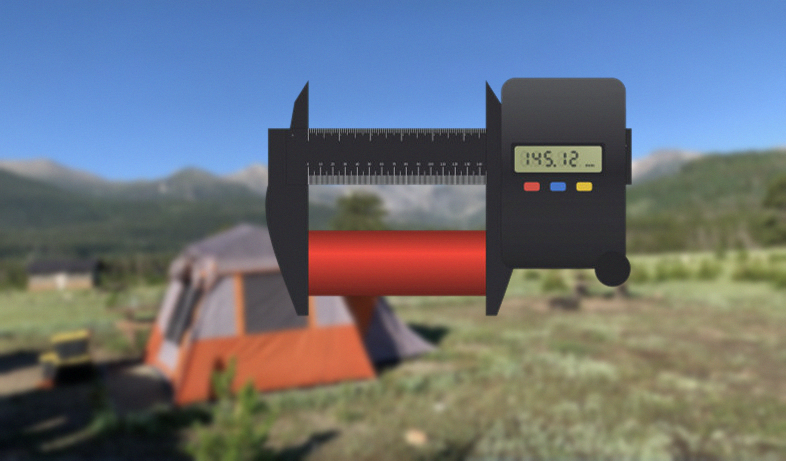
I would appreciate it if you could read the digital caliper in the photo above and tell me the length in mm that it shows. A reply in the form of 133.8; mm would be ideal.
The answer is 145.12; mm
